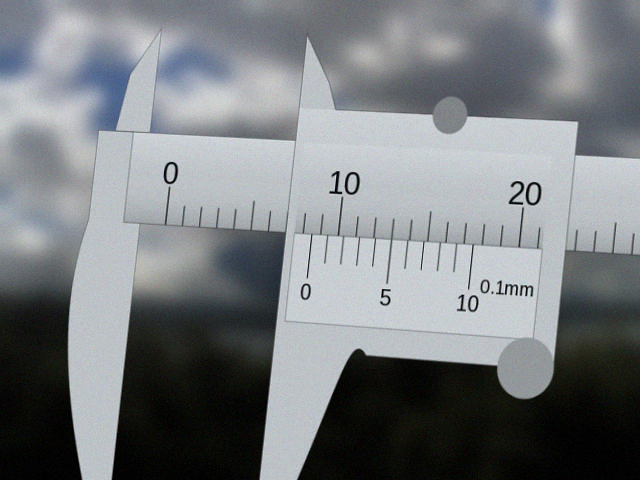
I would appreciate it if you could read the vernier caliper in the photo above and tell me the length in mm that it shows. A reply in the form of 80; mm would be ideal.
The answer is 8.5; mm
